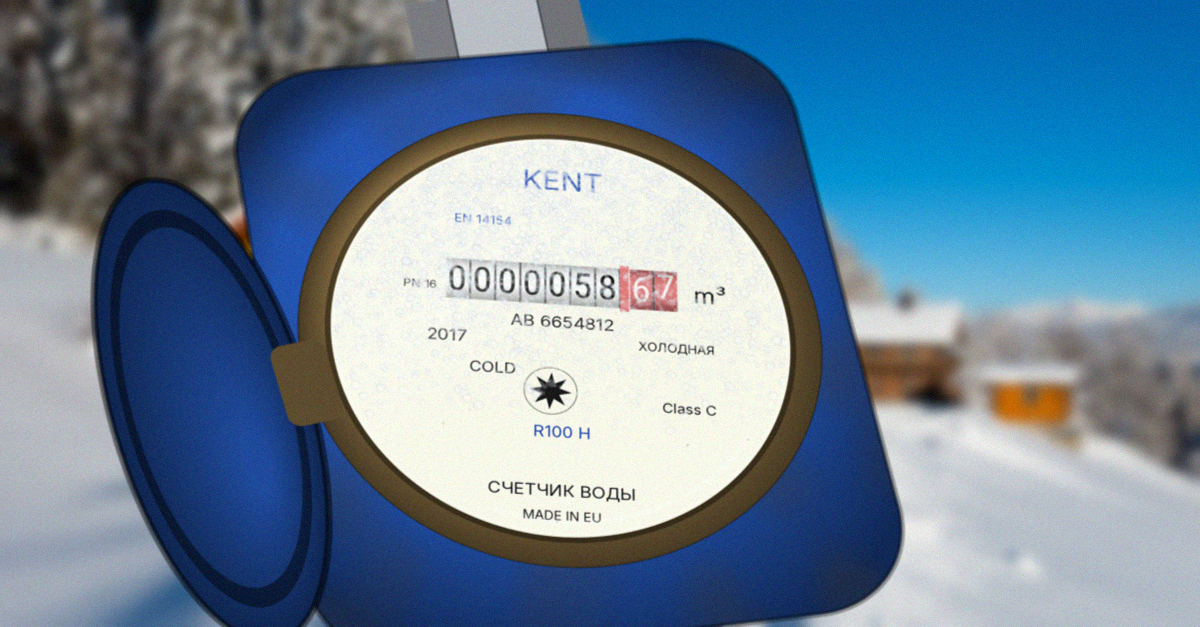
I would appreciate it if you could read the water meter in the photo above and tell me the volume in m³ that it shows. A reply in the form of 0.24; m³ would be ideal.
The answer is 58.67; m³
